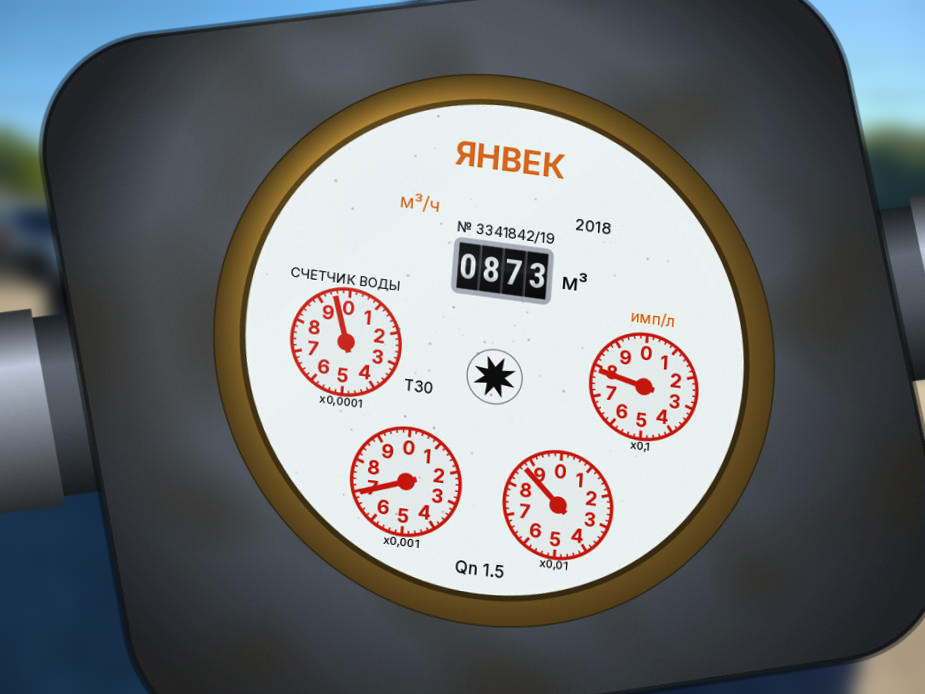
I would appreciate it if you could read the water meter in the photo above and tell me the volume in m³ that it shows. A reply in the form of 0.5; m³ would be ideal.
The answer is 873.7869; m³
